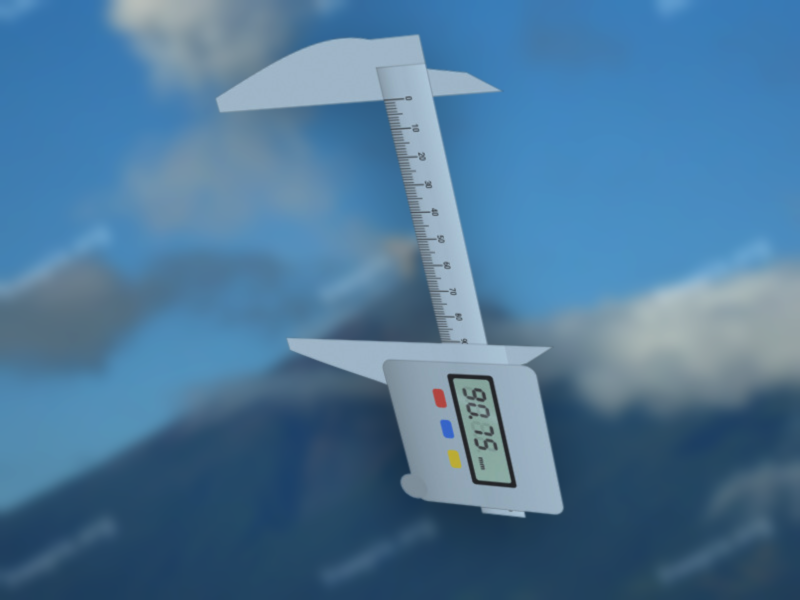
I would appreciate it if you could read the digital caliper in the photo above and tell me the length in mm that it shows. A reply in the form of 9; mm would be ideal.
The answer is 90.75; mm
